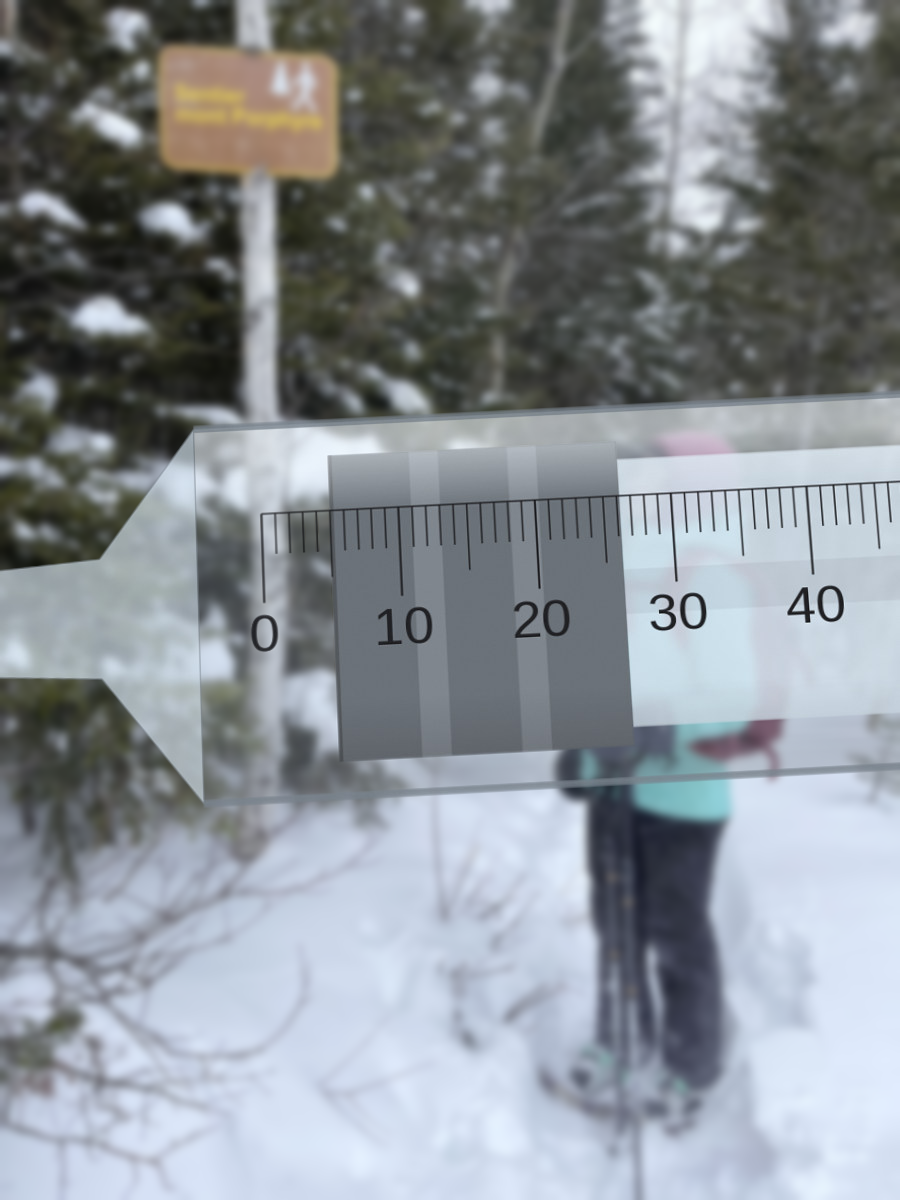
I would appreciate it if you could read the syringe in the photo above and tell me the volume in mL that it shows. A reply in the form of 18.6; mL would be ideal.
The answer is 5; mL
